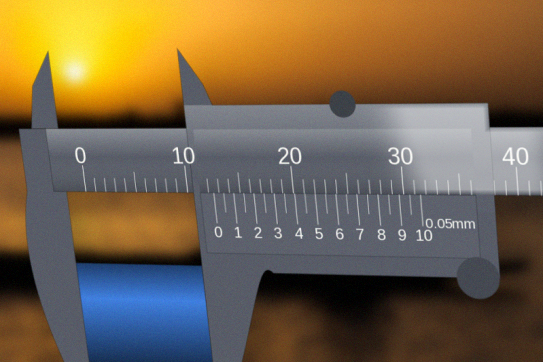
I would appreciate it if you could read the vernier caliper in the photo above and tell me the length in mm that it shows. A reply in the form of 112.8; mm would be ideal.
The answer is 12.5; mm
